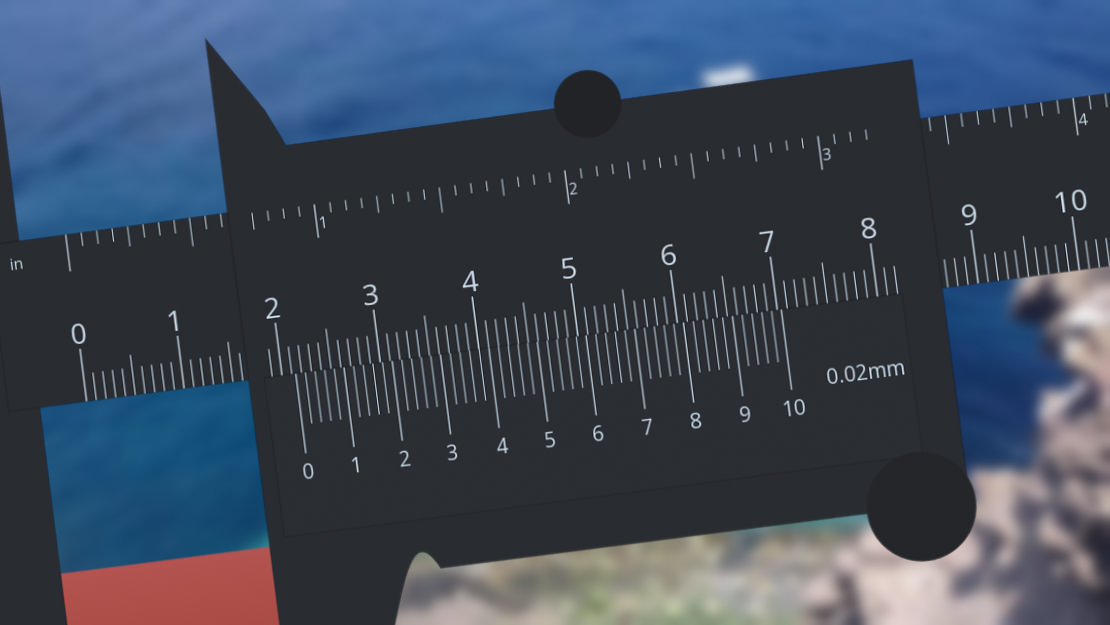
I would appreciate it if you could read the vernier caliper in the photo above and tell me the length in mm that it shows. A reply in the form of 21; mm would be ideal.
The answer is 21.4; mm
